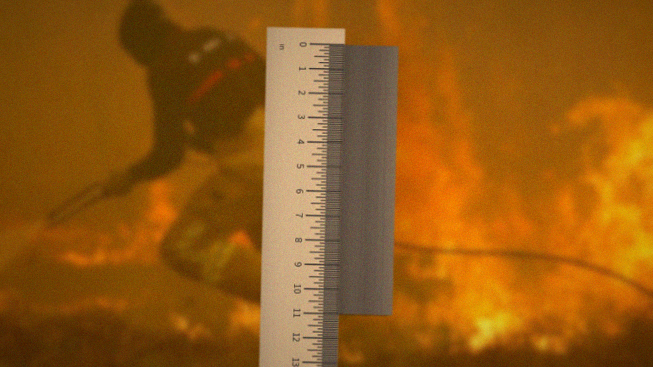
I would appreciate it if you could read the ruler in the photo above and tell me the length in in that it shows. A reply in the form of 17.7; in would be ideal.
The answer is 11; in
